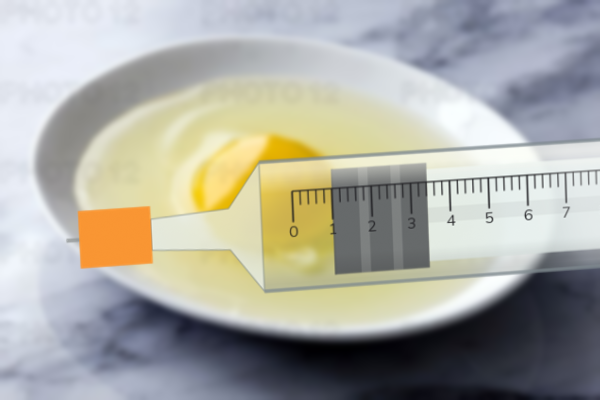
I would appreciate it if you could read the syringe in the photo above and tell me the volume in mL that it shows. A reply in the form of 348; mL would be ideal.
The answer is 1; mL
